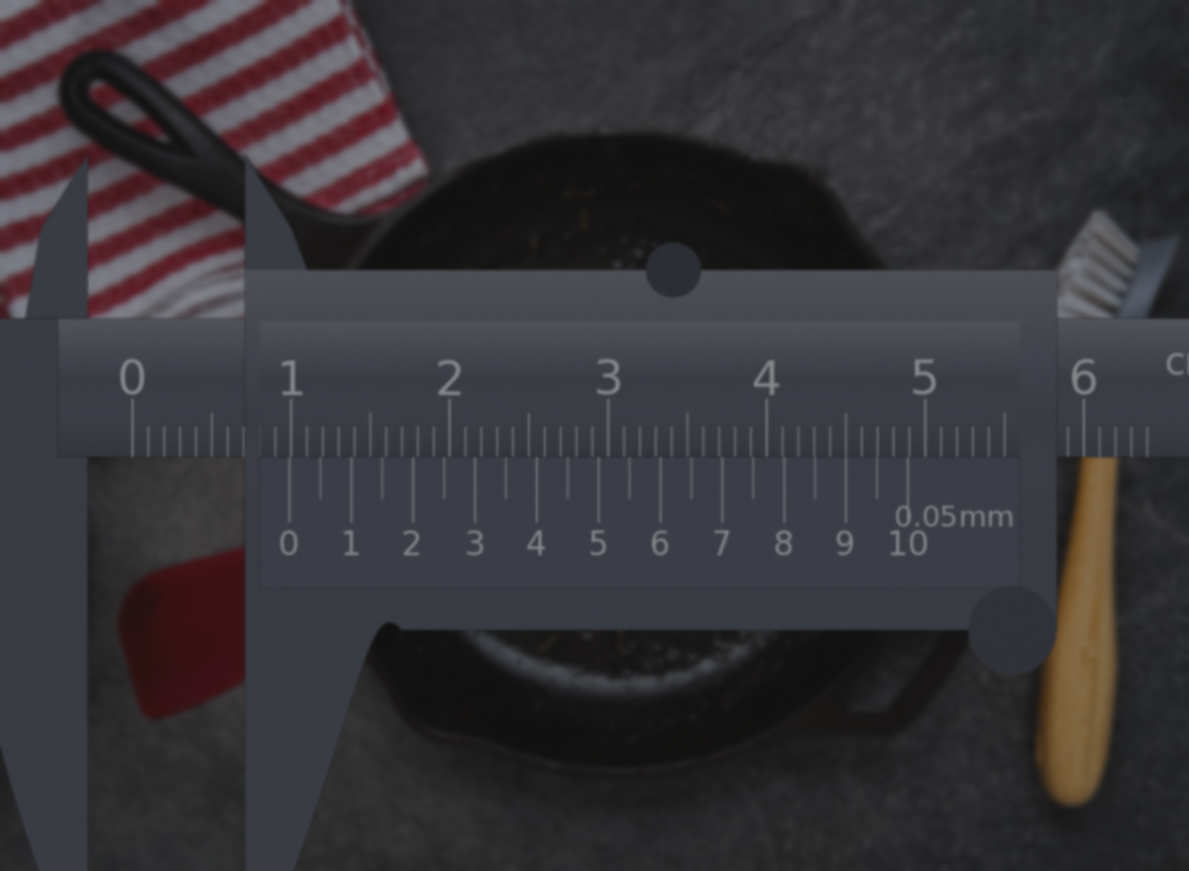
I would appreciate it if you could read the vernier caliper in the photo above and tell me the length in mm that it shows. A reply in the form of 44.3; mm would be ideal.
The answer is 9.9; mm
